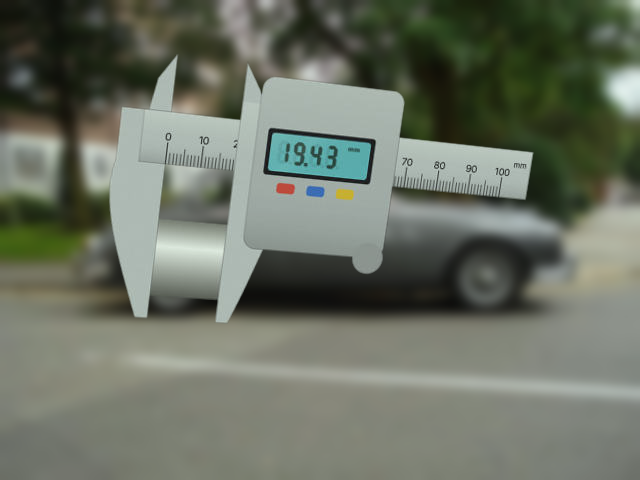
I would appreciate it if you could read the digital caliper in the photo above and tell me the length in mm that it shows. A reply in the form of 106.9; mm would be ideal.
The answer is 19.43; mm
